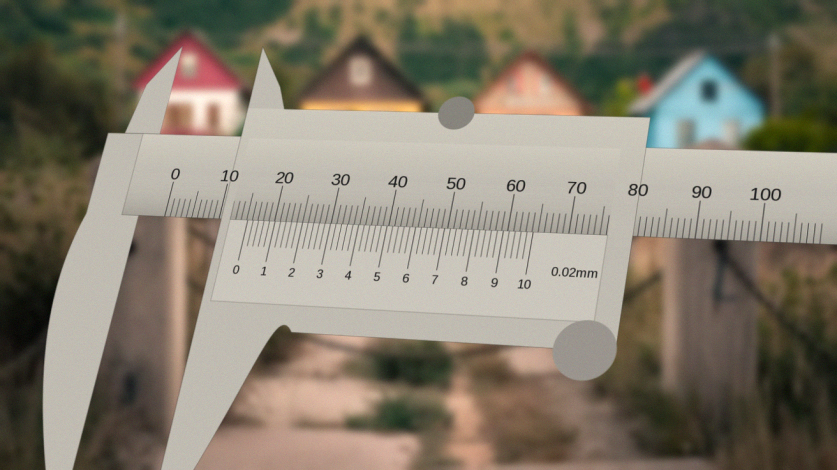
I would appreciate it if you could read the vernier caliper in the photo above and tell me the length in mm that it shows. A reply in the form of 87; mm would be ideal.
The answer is 15.2; mm
